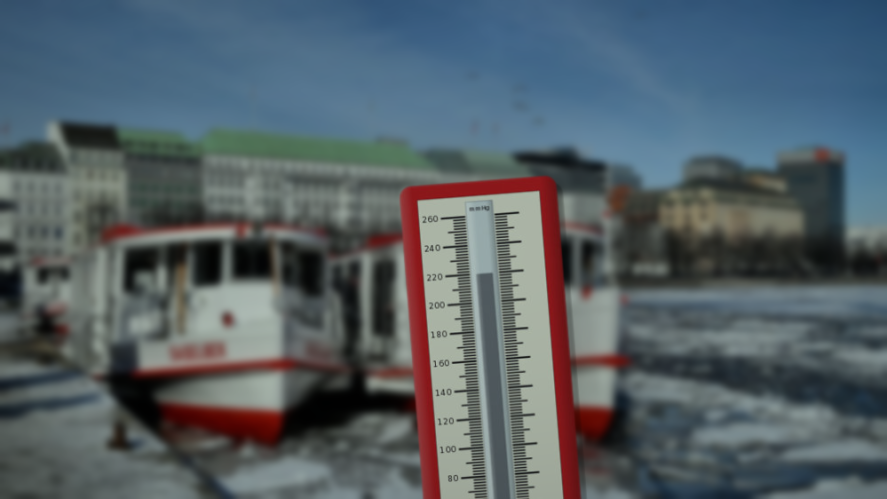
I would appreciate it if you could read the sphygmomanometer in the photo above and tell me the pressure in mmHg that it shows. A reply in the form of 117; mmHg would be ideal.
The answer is 220; mmHg
